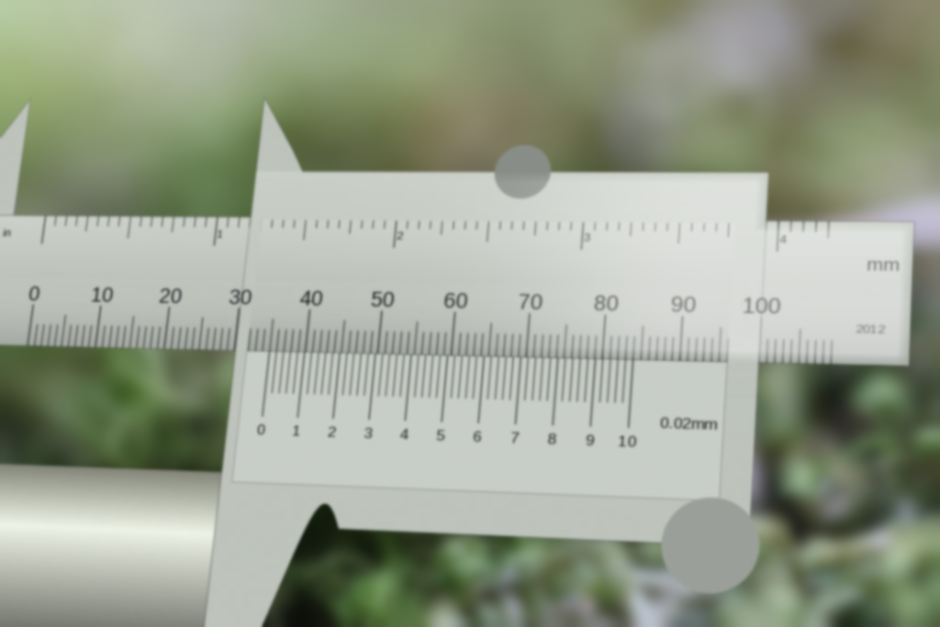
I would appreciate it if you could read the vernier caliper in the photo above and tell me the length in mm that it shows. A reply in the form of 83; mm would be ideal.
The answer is 35.0; mm
